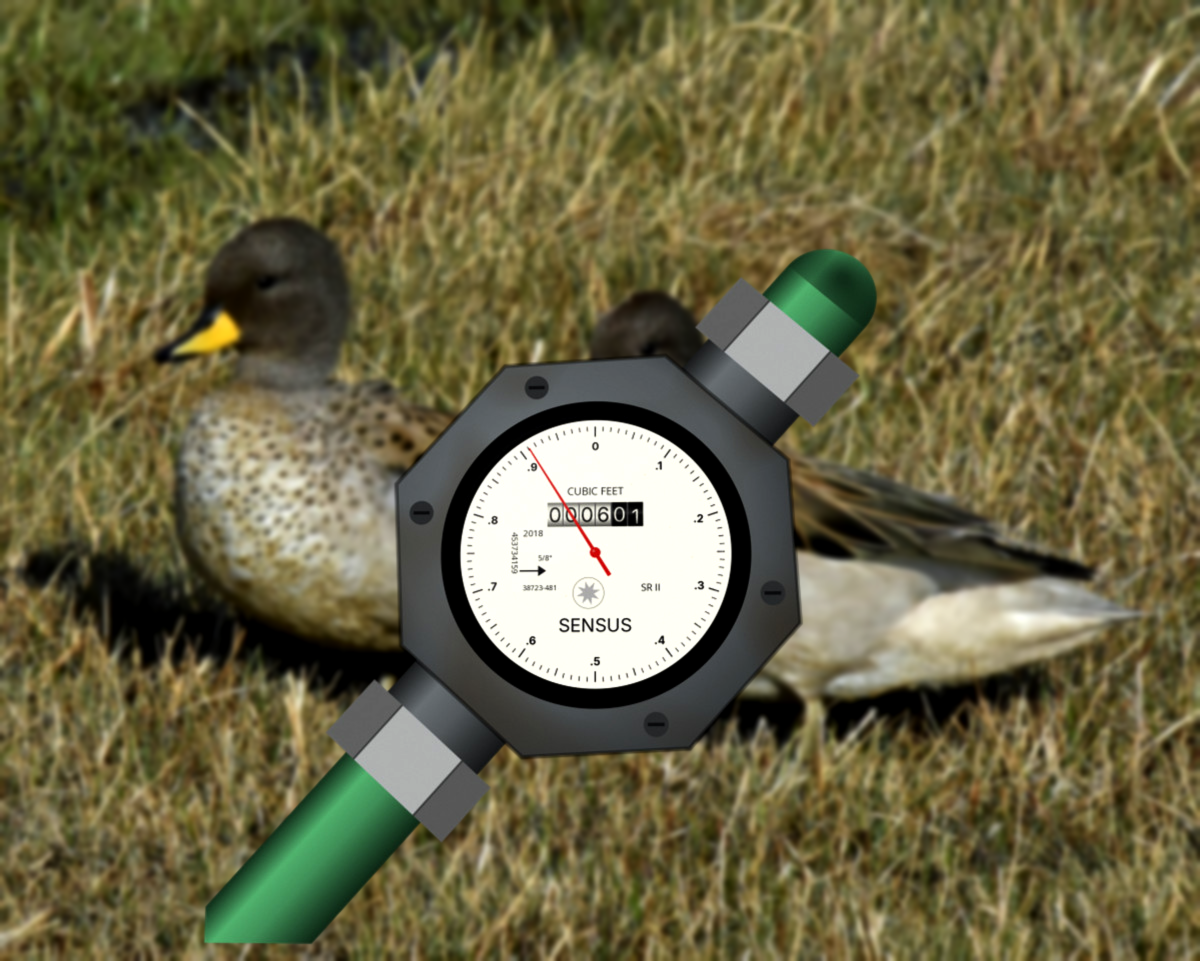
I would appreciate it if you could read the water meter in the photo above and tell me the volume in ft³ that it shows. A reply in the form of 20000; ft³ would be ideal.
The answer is 600.91; ft³
